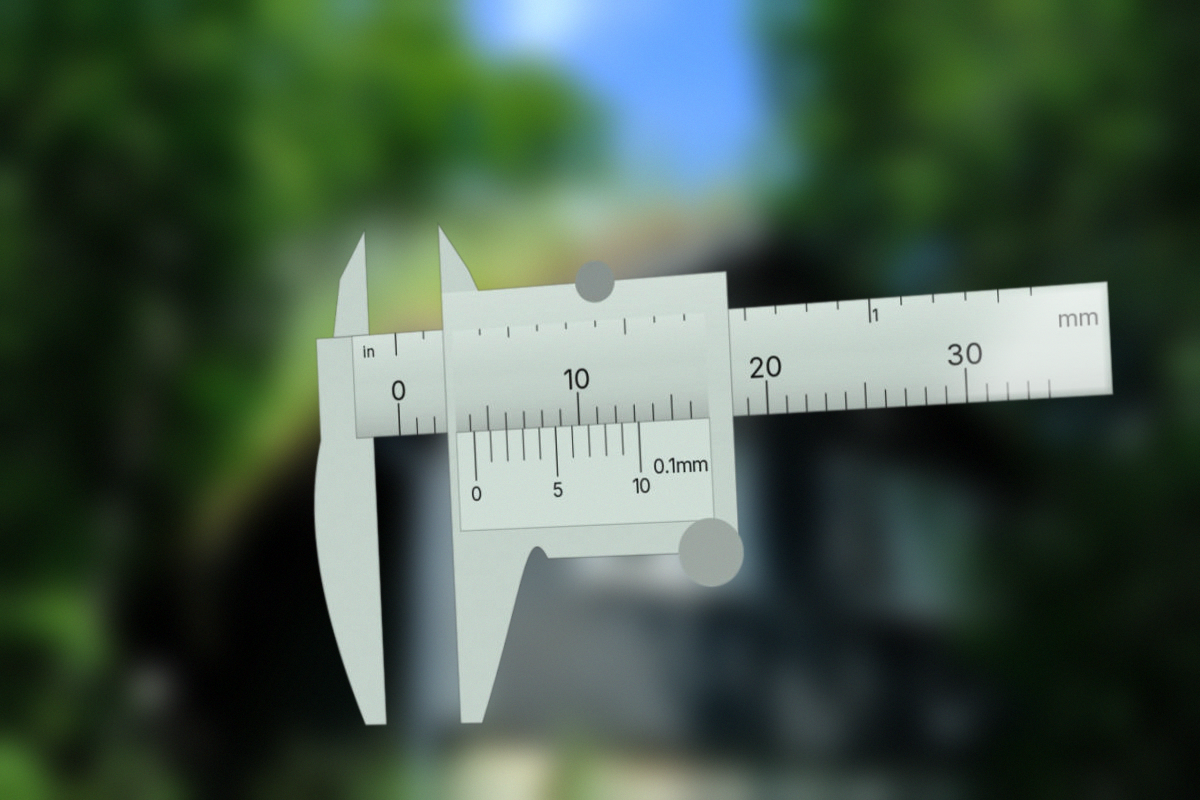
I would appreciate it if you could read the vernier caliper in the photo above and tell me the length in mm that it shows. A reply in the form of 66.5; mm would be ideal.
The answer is 4.2; mm
